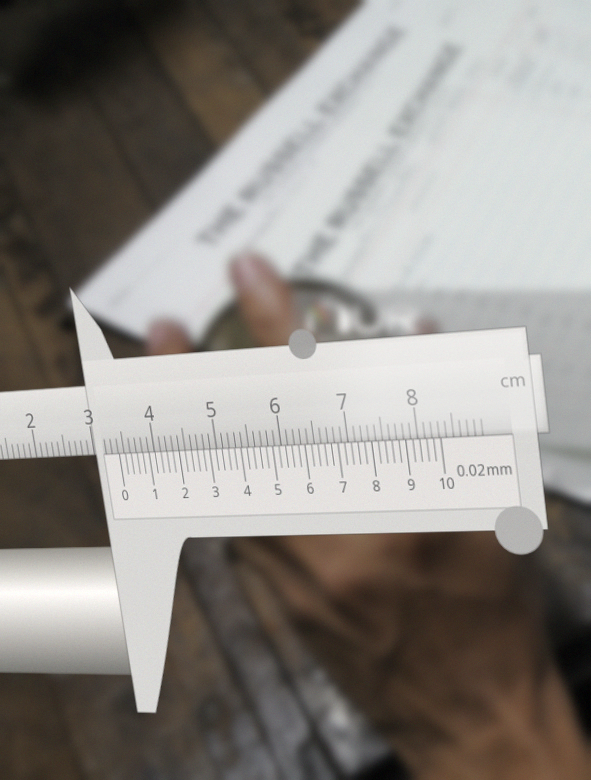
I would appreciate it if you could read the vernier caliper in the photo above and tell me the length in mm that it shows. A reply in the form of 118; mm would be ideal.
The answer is 34.2; mm
